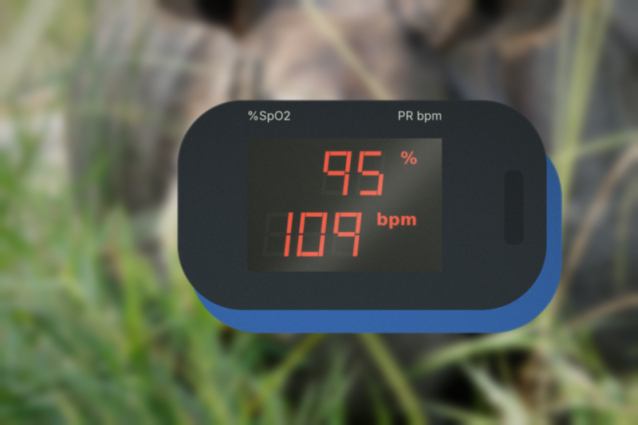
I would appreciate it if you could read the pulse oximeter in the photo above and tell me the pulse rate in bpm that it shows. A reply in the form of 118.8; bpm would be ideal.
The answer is 109; bpm
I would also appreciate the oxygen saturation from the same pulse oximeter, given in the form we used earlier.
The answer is 95; %
